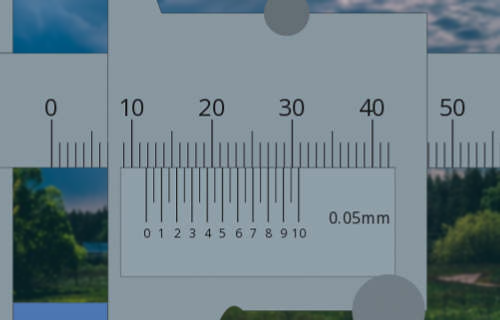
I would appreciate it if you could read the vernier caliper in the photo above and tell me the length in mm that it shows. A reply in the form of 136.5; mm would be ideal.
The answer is 11.8; mm
